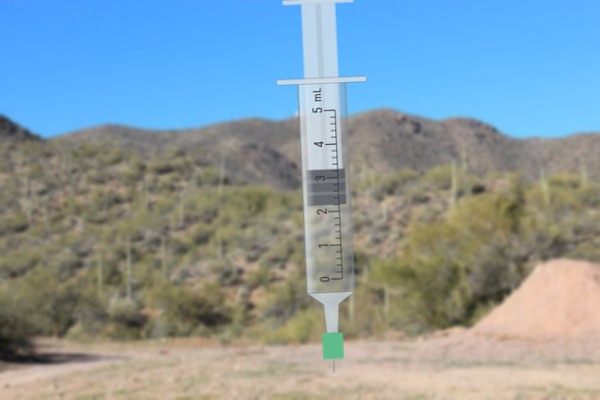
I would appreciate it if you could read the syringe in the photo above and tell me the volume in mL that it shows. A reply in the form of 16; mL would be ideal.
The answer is 2.2; mL
